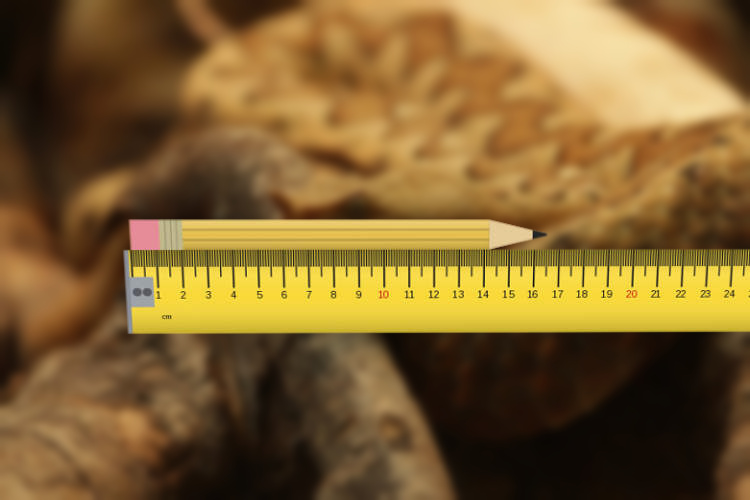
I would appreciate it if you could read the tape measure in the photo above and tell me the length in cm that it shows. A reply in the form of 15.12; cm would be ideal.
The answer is 16.5; cm
